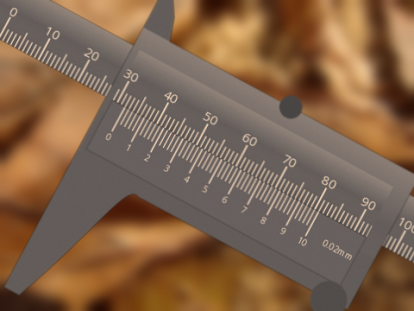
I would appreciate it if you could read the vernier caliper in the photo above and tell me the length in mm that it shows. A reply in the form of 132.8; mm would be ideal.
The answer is 32.0; mm
